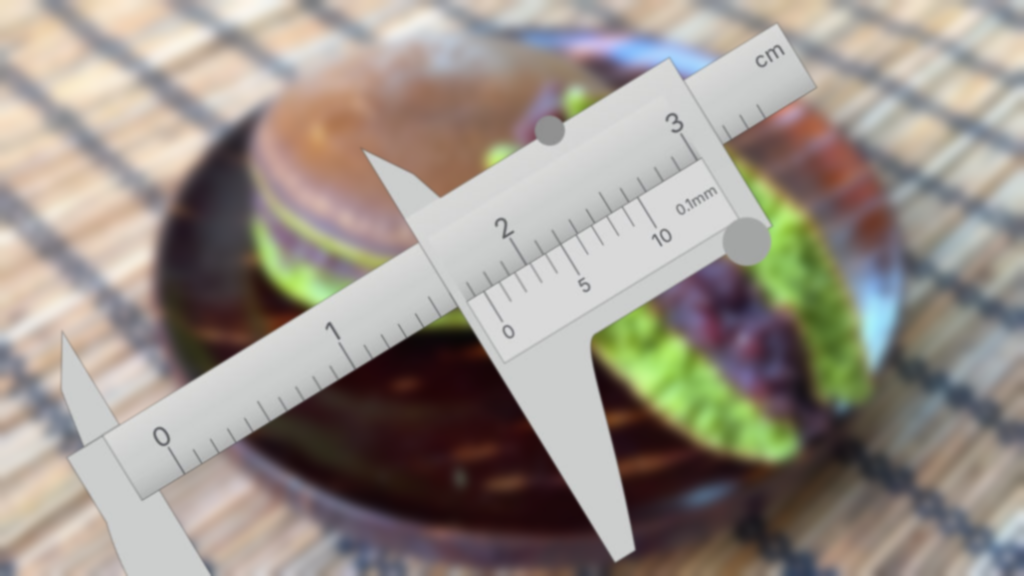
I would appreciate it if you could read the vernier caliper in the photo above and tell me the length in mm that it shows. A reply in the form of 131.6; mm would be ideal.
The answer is 17.5; mm
